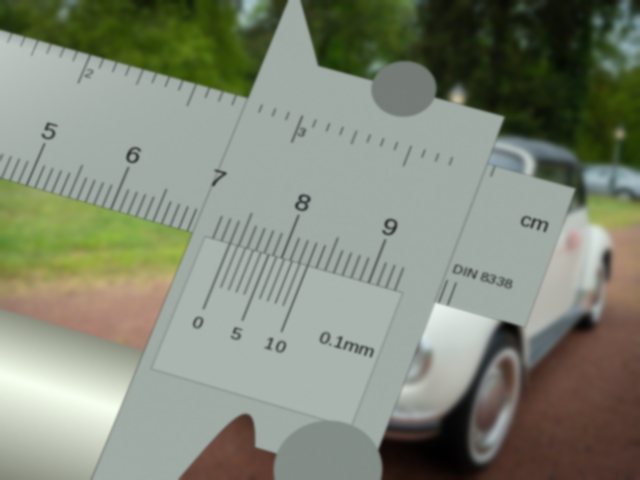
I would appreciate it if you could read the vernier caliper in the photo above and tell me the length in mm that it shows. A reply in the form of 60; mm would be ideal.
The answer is 74.0; mm
